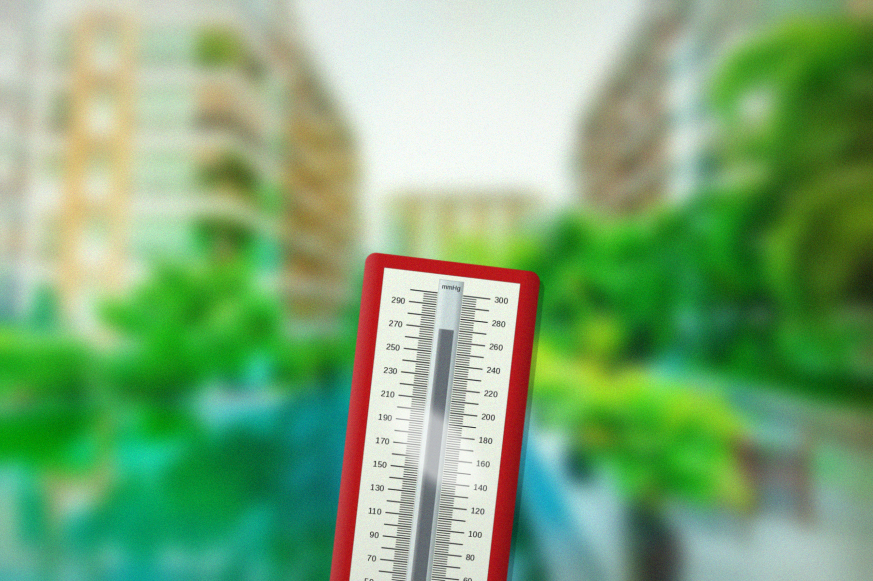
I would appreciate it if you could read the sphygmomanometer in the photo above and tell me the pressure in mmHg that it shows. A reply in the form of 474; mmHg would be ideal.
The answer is 270; mmHg
